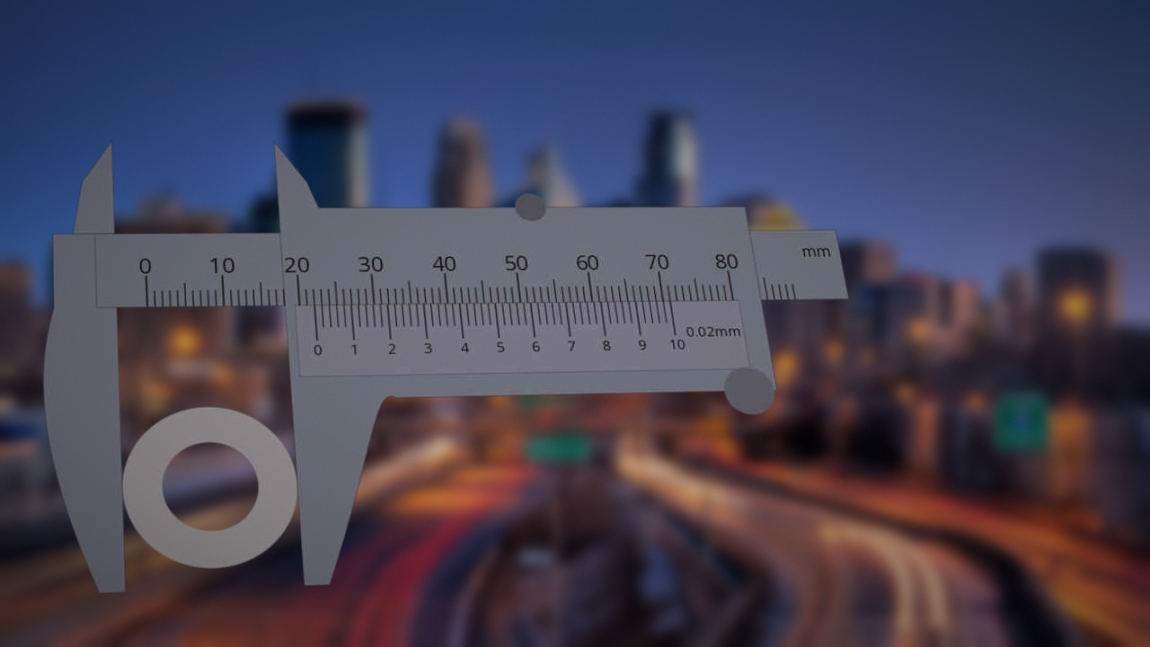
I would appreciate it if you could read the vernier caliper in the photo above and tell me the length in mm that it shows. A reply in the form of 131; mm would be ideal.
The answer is 22.0; mm
